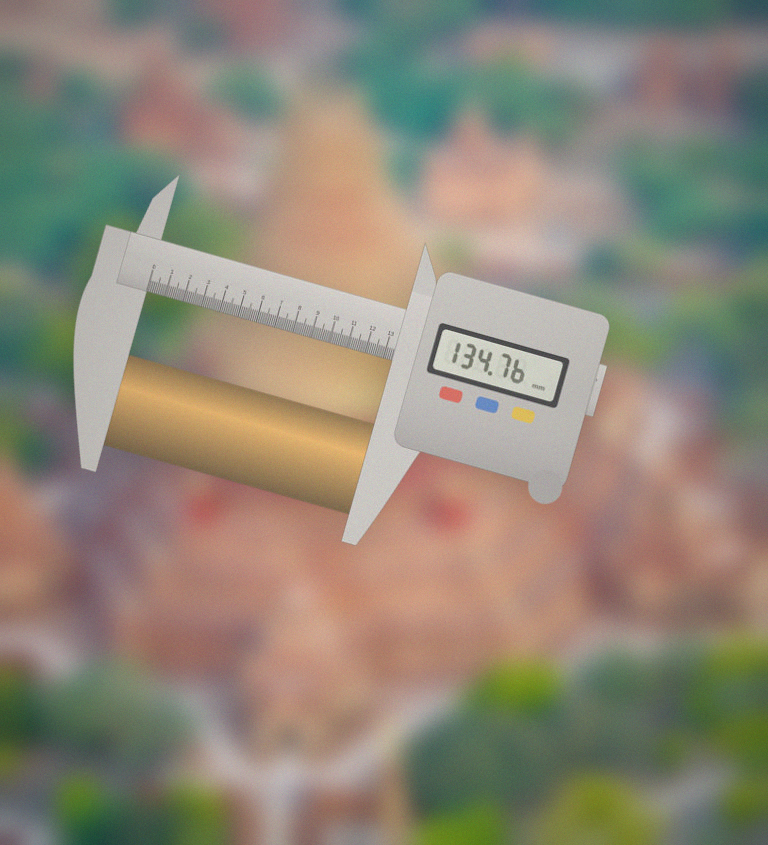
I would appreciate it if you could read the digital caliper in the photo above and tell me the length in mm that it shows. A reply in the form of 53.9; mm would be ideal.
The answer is 134.76; mm
